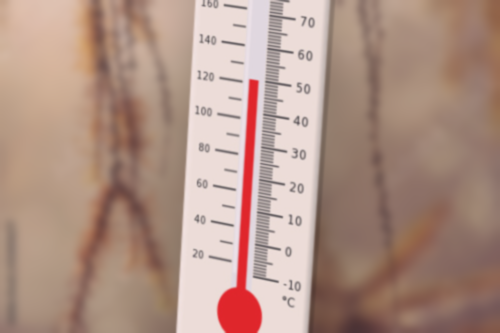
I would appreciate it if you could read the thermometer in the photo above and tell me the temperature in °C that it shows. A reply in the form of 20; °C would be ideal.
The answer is 50; °C
